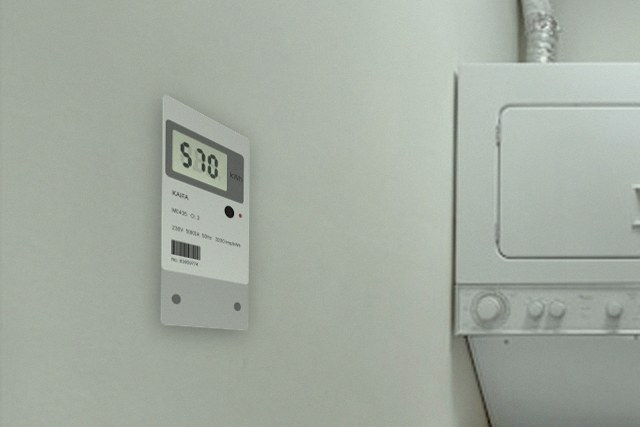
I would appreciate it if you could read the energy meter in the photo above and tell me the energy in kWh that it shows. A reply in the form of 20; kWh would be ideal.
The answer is 570; kWh
